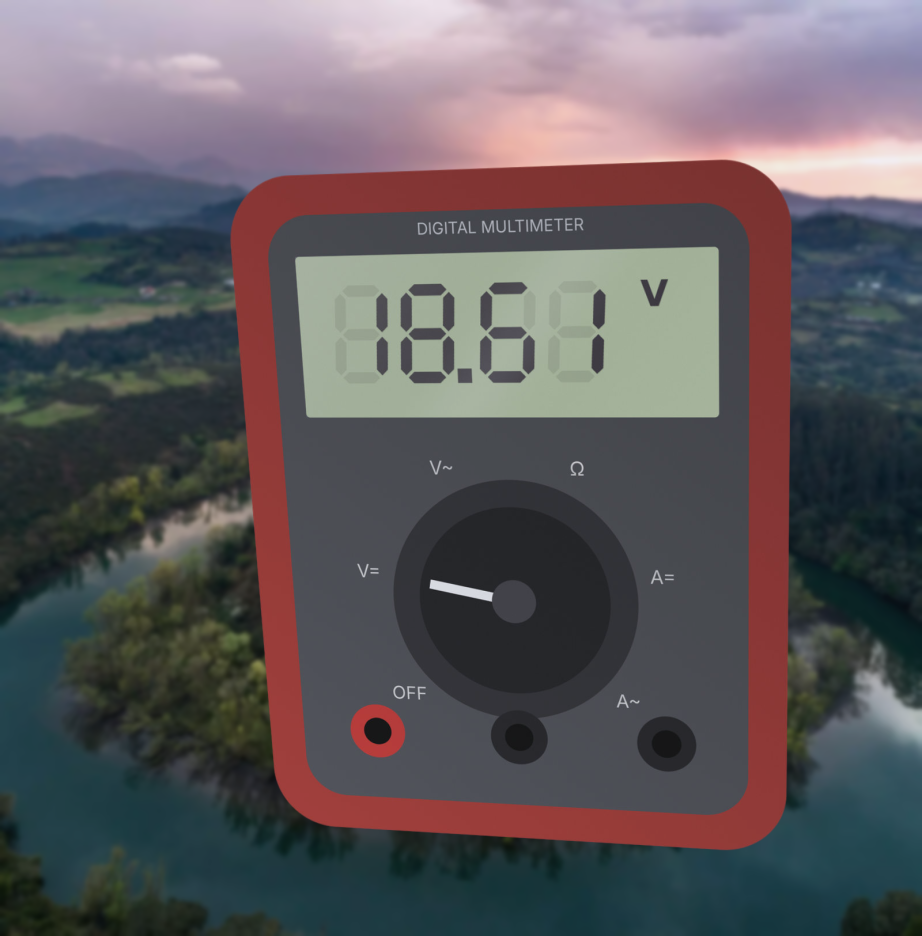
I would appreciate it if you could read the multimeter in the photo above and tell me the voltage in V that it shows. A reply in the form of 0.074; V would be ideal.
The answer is 18.61; V
